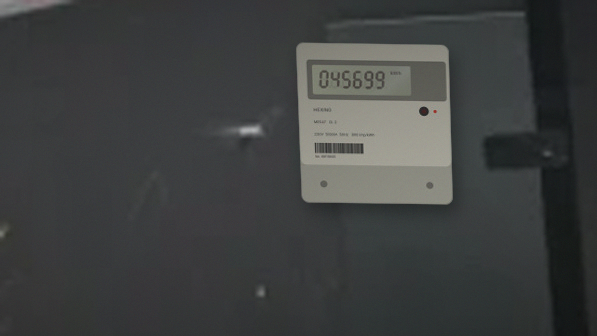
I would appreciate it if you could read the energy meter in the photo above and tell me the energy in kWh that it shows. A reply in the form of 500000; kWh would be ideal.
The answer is 45699; kWh
